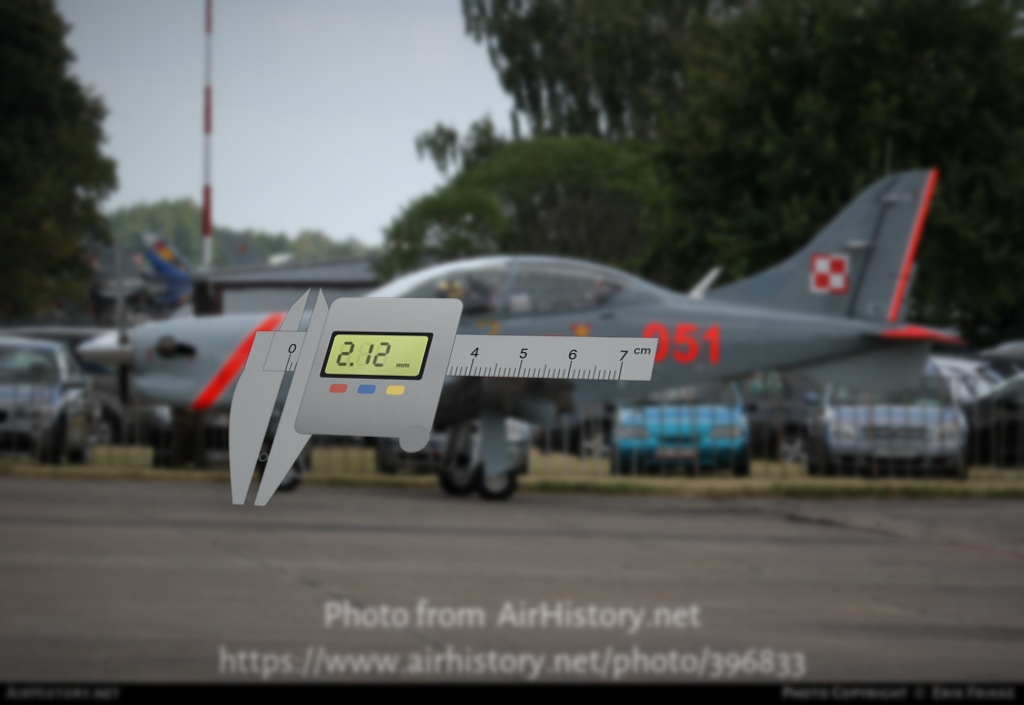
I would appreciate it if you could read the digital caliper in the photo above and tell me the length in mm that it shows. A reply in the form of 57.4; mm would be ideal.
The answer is 2.12; mm
